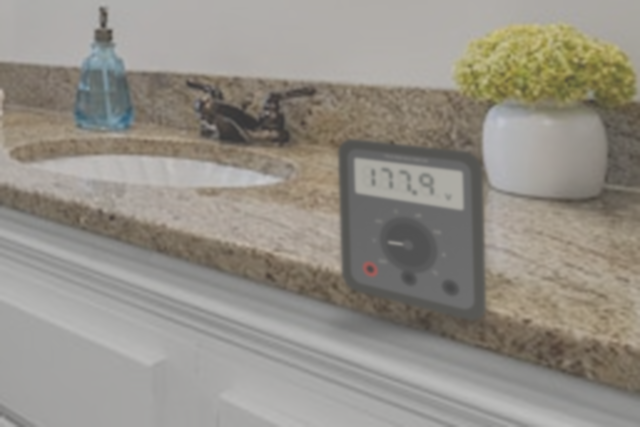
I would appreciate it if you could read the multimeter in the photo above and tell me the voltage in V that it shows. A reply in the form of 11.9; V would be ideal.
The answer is 177.9; V
